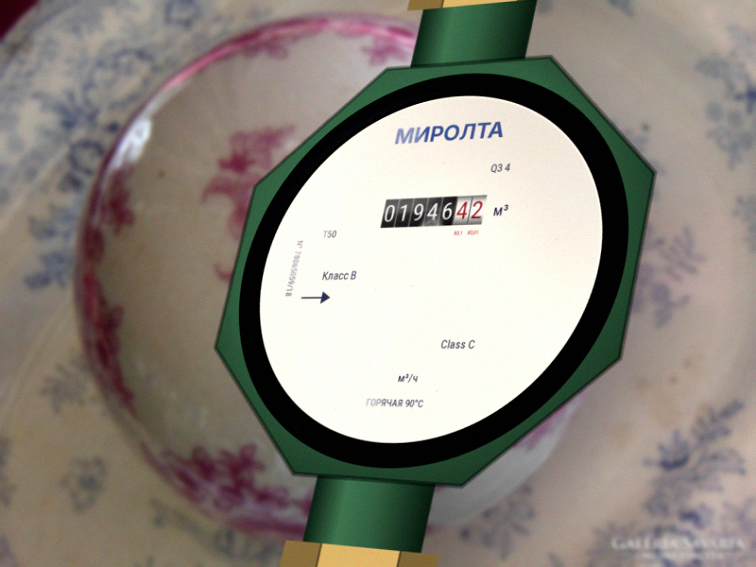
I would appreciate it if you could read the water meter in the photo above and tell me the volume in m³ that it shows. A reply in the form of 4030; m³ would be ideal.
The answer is 1946.42; m³
